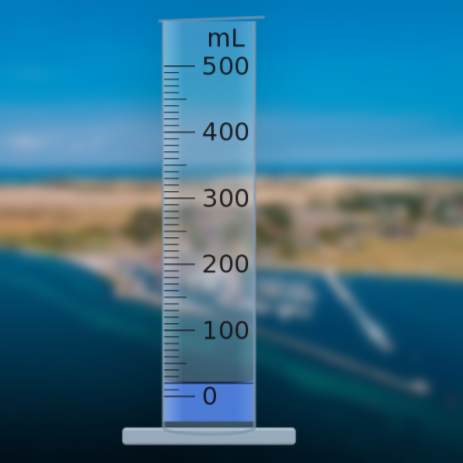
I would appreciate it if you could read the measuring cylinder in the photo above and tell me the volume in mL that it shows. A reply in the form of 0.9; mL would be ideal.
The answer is 20; mL
